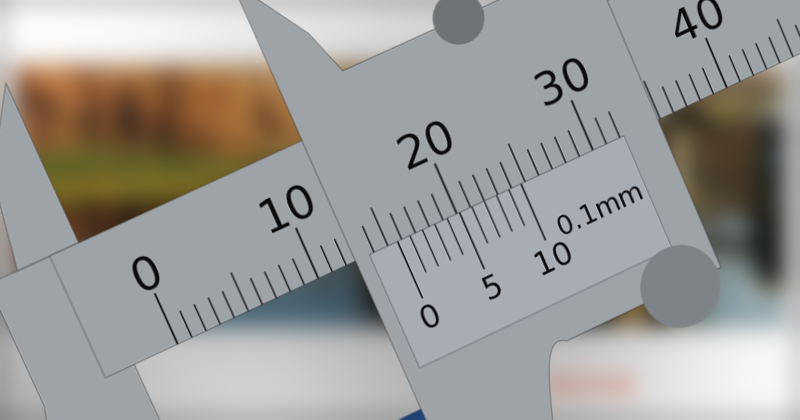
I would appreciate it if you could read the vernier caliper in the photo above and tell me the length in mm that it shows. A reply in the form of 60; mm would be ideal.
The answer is 15.7; mm
